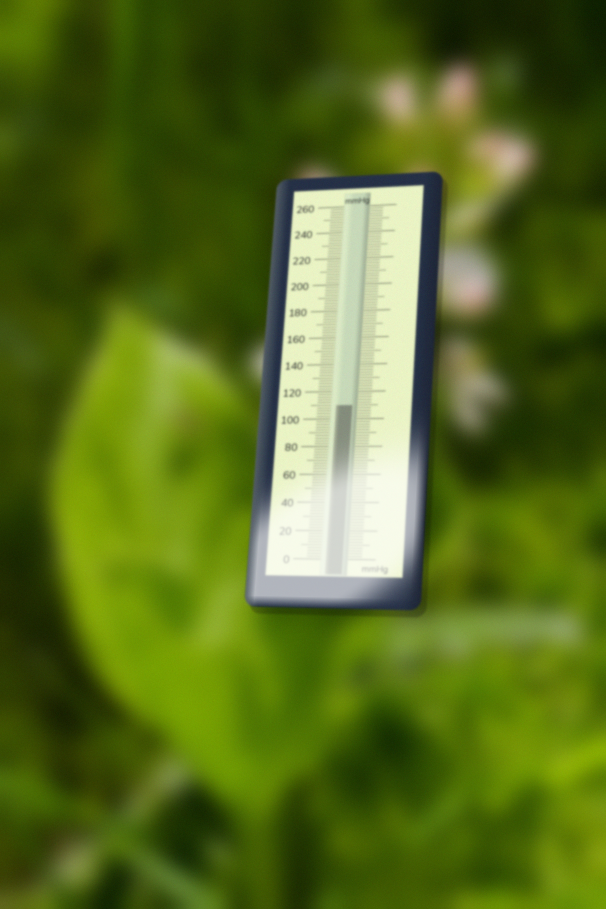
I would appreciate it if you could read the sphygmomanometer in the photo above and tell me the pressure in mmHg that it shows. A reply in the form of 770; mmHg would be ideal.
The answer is 110; mmHg
